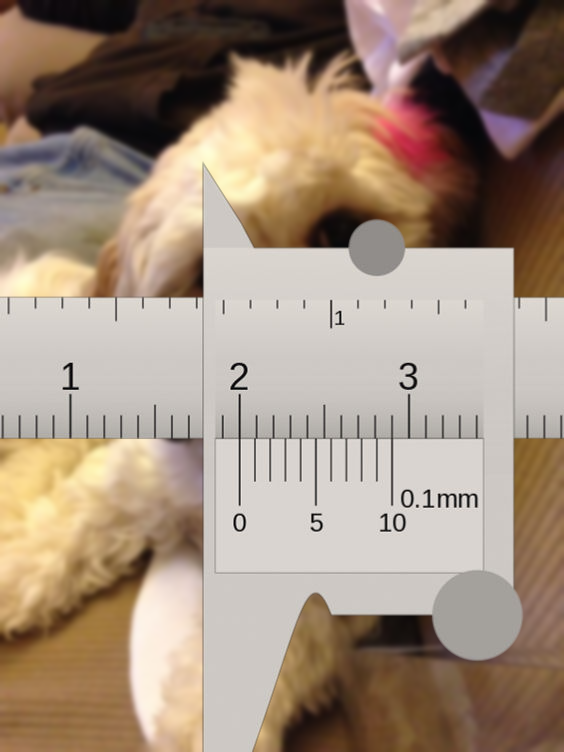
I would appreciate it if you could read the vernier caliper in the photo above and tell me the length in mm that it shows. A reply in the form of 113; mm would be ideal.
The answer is 20.0; mm
